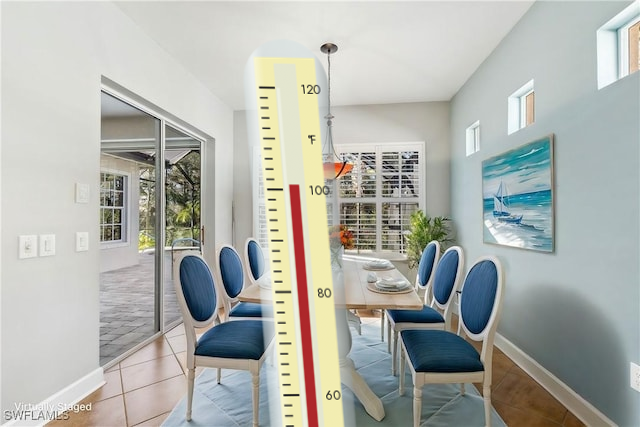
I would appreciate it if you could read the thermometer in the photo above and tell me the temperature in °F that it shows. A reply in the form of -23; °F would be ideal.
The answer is 101; °F
